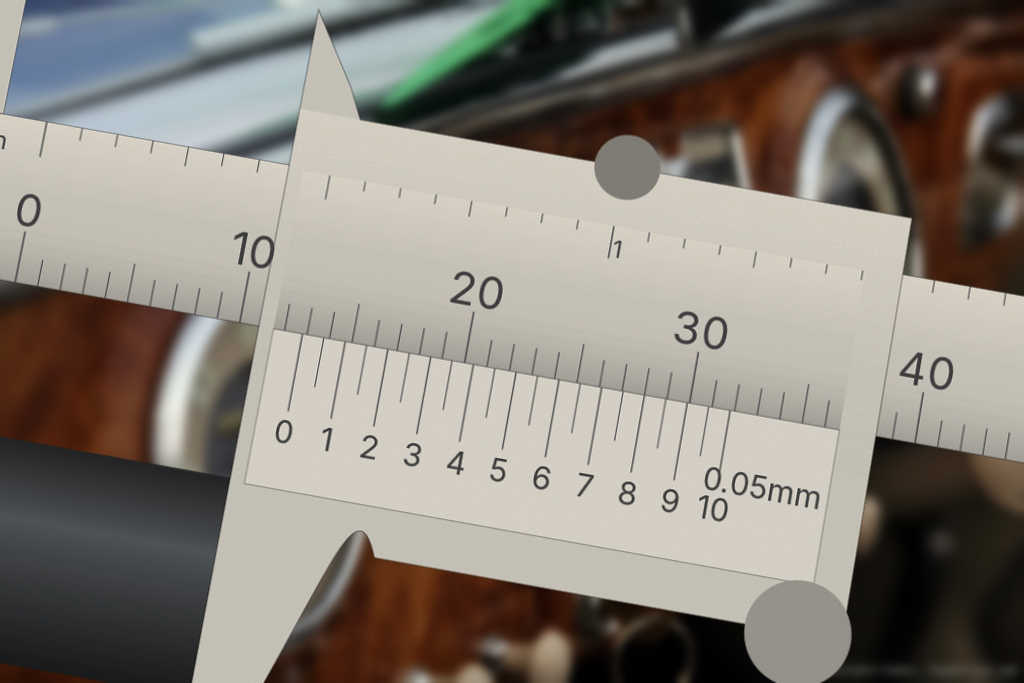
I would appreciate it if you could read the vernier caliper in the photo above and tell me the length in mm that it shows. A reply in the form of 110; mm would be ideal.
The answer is 12.80; mm
